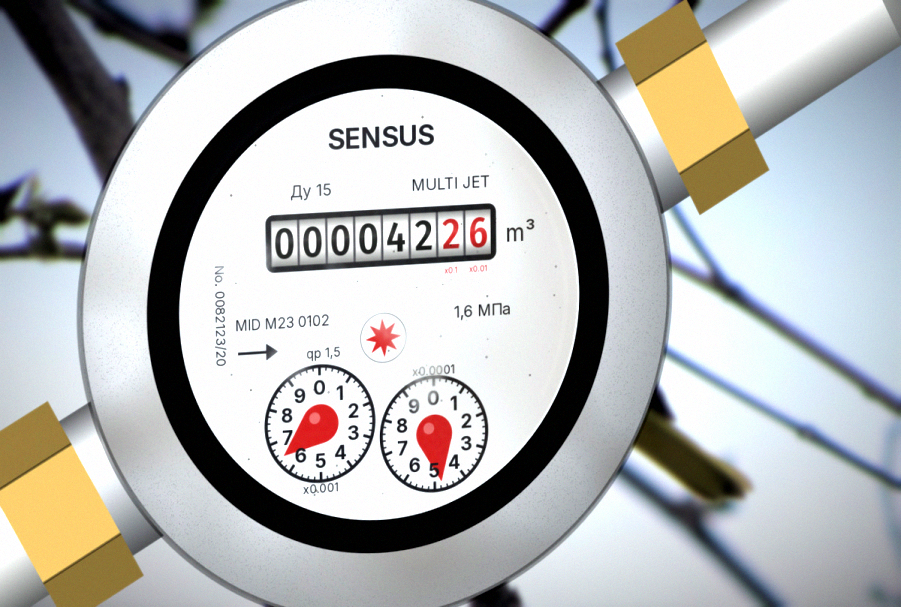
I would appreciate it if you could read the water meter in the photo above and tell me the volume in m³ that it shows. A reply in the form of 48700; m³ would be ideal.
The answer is 42.2664; m³
